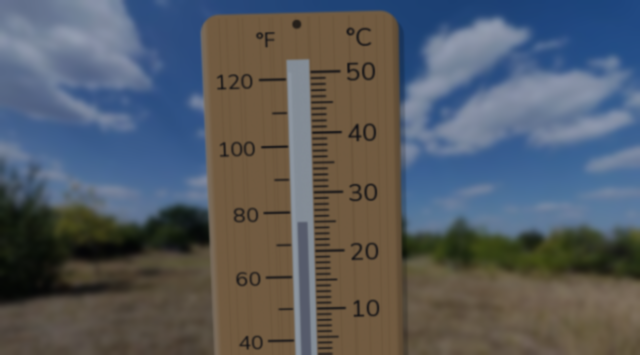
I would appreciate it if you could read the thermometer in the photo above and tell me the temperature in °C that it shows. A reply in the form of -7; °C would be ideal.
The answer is 25; °C
